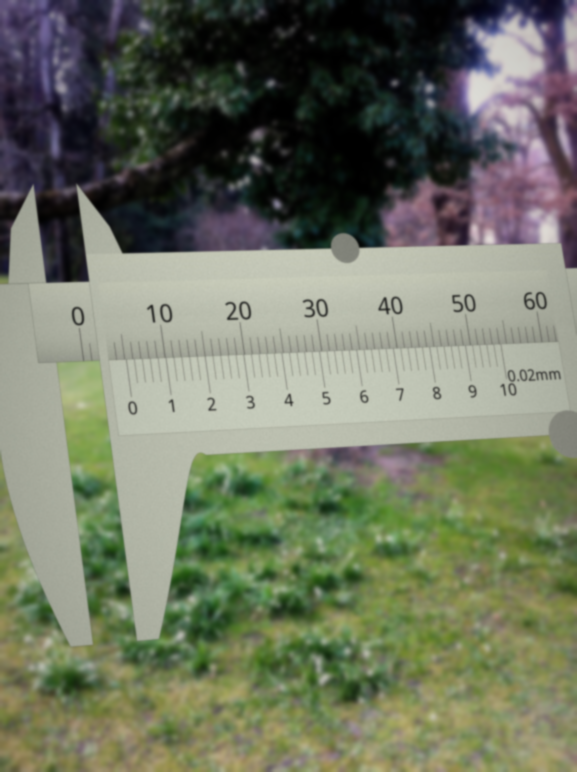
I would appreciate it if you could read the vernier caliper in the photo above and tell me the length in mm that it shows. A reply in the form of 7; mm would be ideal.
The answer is 5.2; mm
